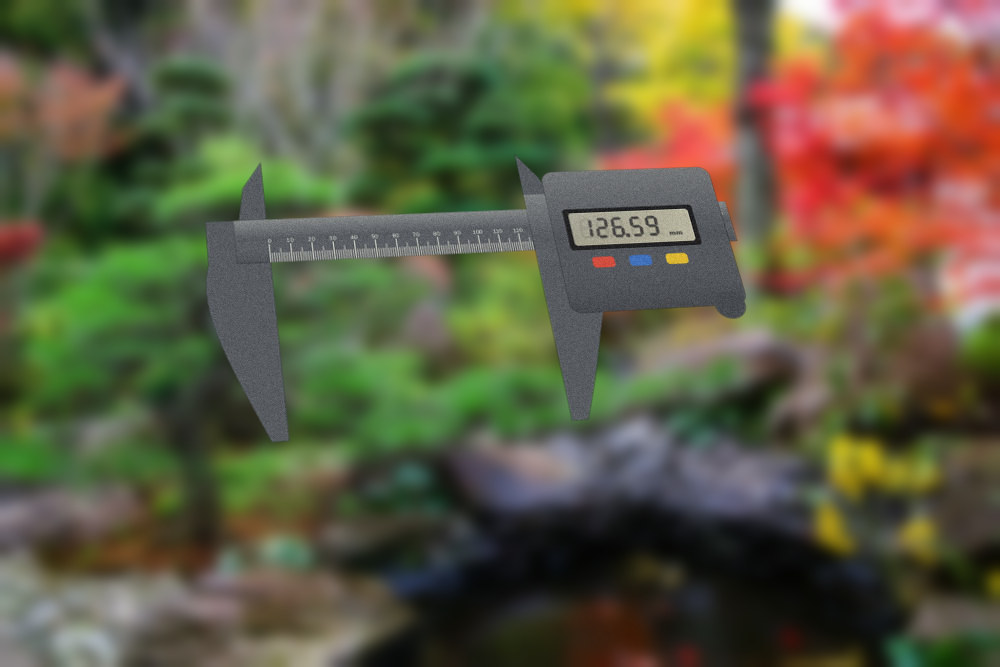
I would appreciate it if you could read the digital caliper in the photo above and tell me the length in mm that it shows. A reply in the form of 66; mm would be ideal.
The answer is 126.59; mm
